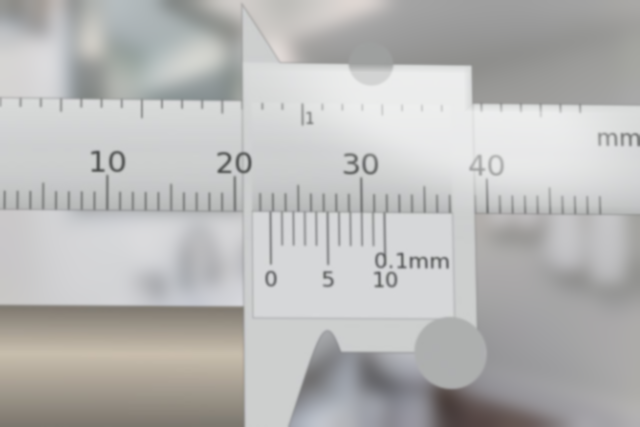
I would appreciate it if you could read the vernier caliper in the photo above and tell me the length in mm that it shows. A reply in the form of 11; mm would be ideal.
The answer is 22.8; mm
